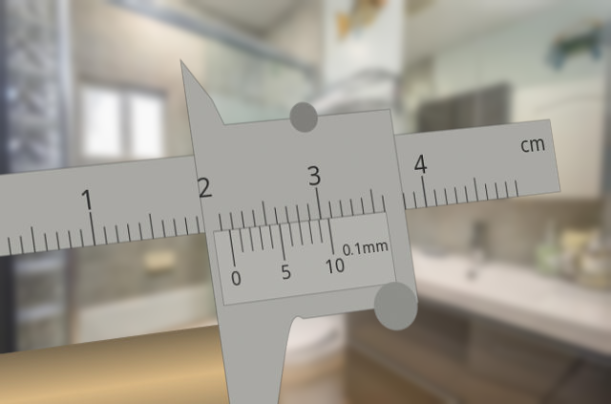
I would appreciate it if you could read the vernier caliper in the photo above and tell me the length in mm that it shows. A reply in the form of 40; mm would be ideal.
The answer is 21.7; mm
